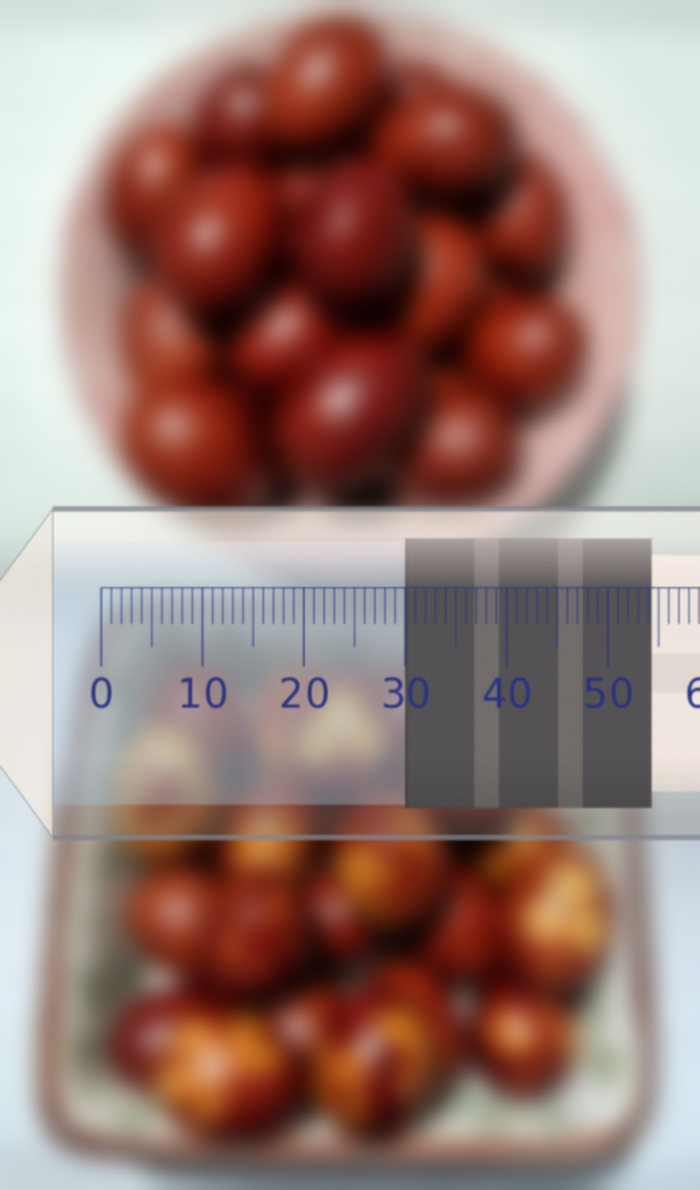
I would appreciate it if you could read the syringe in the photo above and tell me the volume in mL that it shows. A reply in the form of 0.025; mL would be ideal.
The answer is 30; mL
